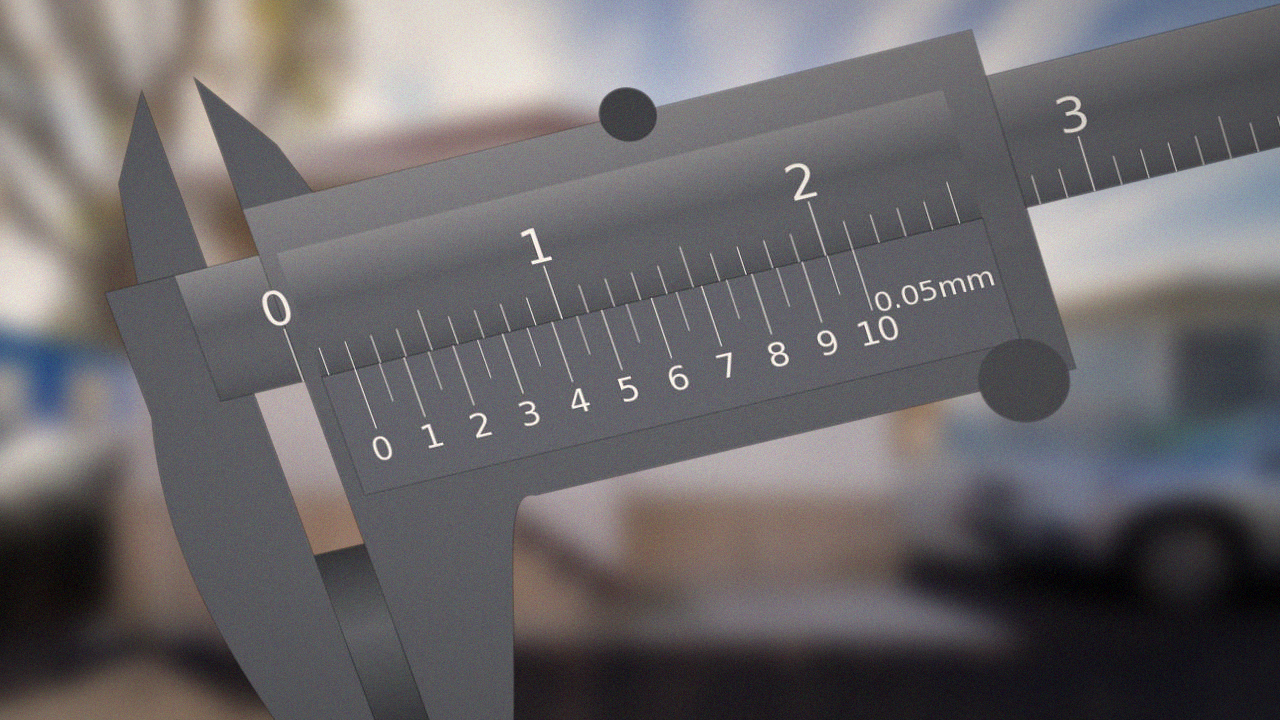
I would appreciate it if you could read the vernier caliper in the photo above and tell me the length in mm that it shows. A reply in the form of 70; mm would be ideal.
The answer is 2.00; mm
